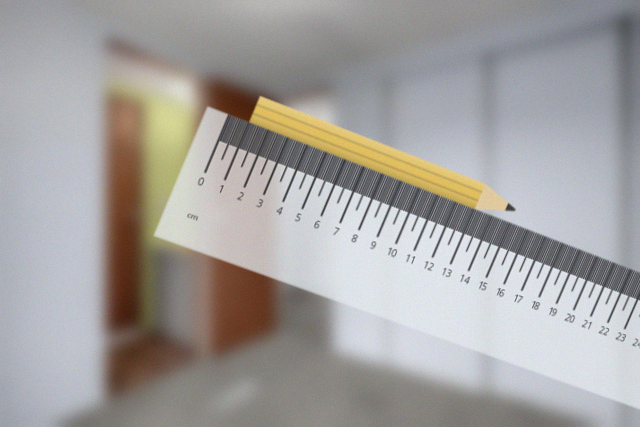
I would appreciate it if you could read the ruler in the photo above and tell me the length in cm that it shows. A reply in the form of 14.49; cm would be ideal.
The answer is 14; cm
